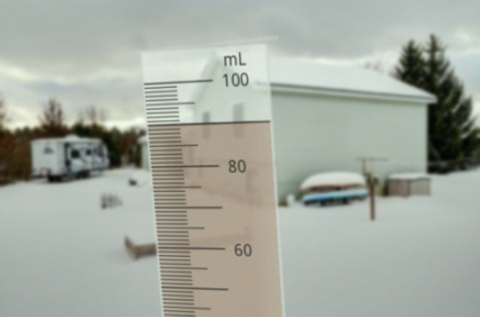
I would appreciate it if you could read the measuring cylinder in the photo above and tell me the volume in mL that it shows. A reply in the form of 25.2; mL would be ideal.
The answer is 90; mL
